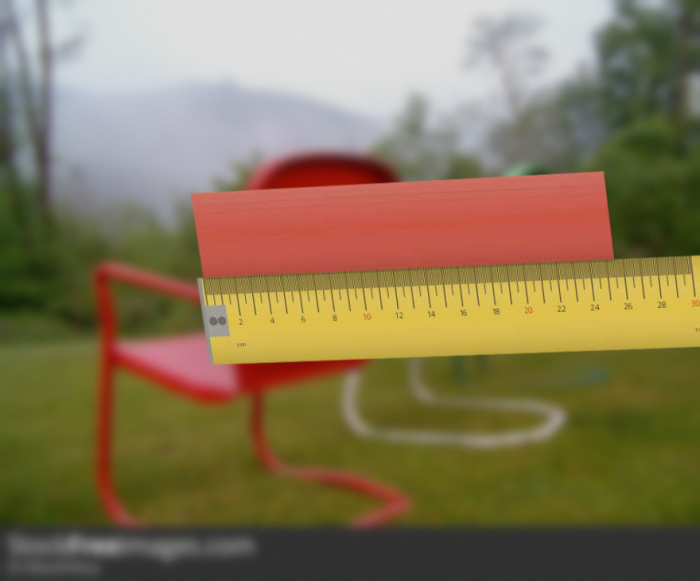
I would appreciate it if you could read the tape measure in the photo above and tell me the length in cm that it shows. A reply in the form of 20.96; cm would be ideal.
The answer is 25.5; cm
